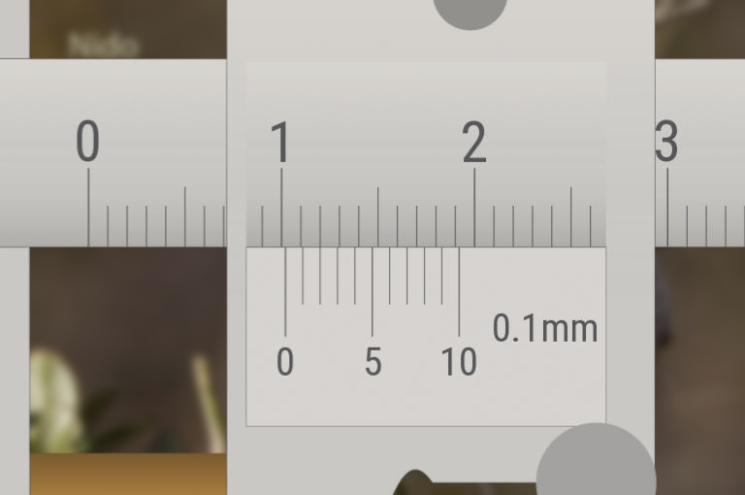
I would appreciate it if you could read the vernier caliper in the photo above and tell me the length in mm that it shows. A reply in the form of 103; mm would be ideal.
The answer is 10.2; mm
